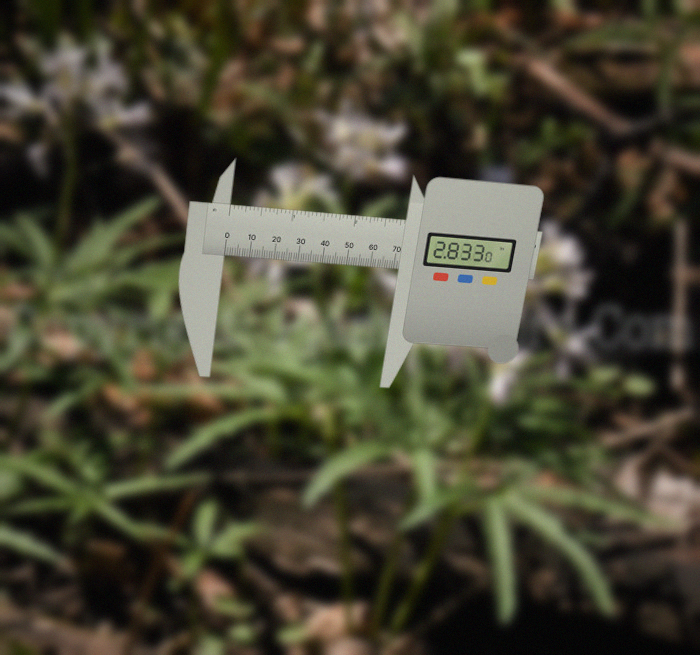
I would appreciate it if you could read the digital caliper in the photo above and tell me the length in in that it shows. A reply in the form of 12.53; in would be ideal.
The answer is 2.8330; in
